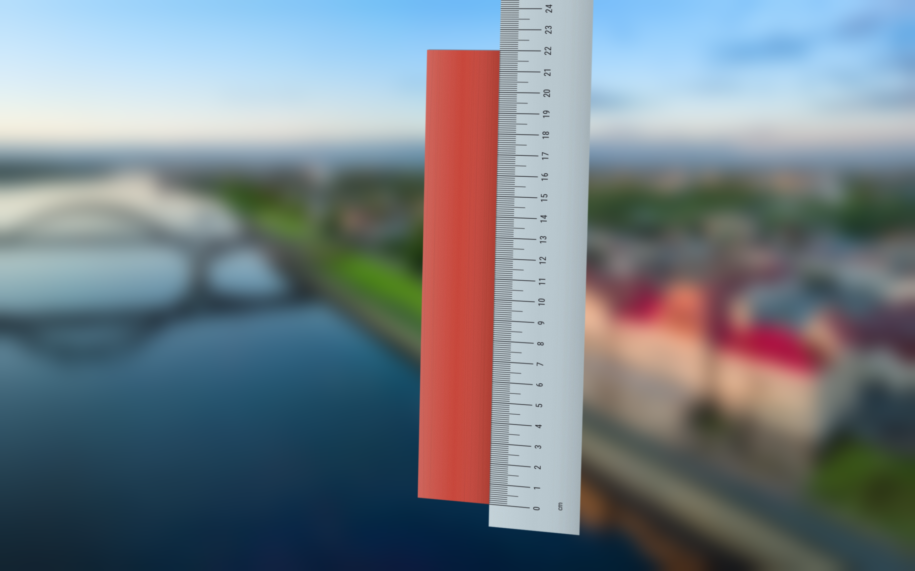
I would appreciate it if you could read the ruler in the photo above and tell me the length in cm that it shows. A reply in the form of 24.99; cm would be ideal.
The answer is 22; cm
